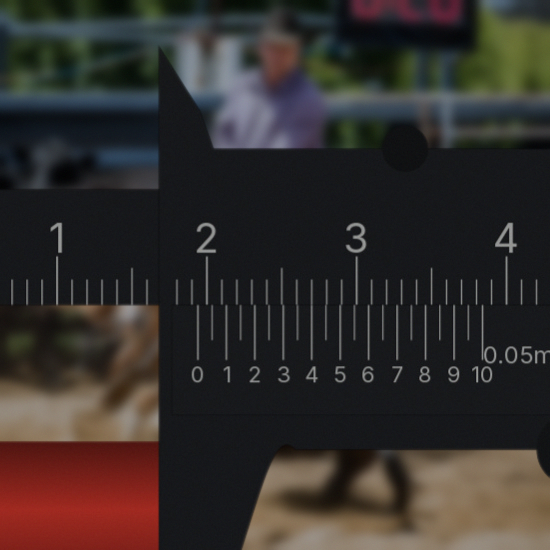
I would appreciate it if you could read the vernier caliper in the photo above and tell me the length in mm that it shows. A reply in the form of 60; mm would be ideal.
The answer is 19.4; mm
